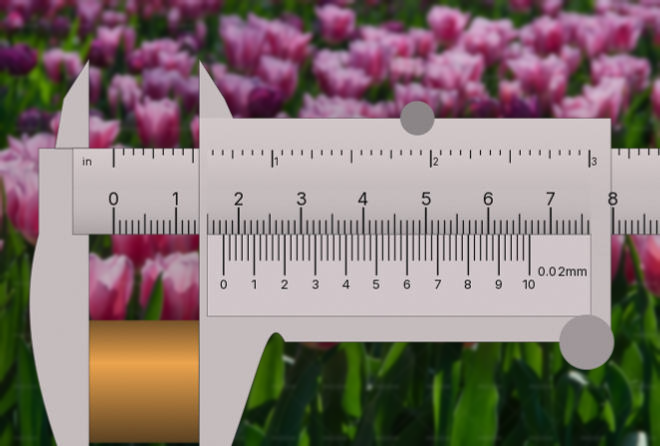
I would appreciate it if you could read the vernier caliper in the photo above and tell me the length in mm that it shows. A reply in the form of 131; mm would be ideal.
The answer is 17.6; mm
